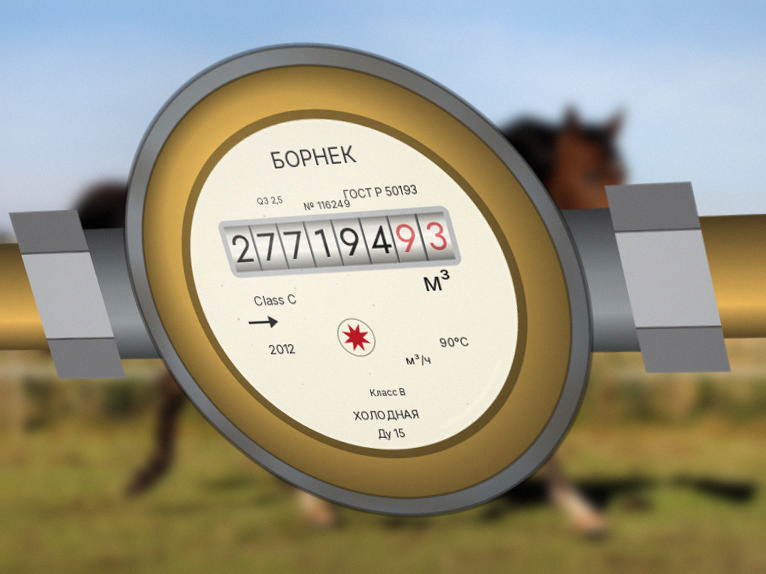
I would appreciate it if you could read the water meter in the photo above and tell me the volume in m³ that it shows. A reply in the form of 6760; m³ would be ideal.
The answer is 277194.93; m³
